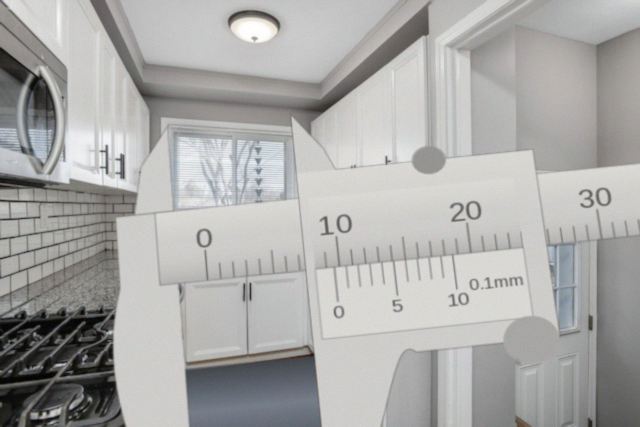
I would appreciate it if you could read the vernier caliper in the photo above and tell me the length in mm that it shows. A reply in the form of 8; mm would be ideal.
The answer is 9.6; mm
